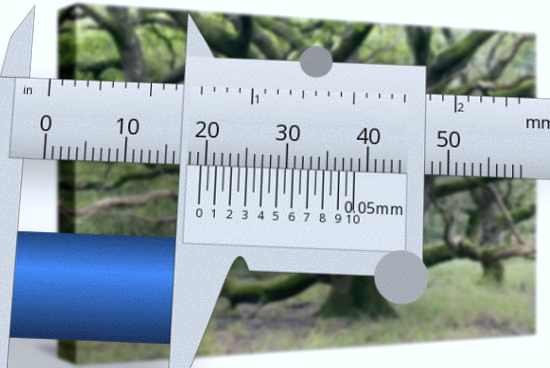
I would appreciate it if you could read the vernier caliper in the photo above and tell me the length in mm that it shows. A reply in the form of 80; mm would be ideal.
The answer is 19.4; mm
